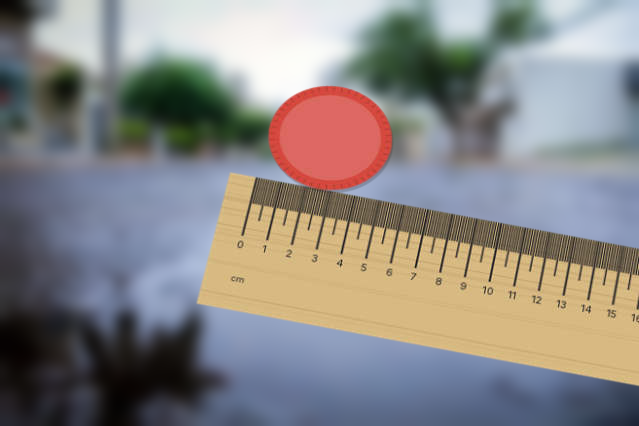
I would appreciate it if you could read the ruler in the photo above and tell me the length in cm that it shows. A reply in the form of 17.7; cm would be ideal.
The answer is 5; cm
